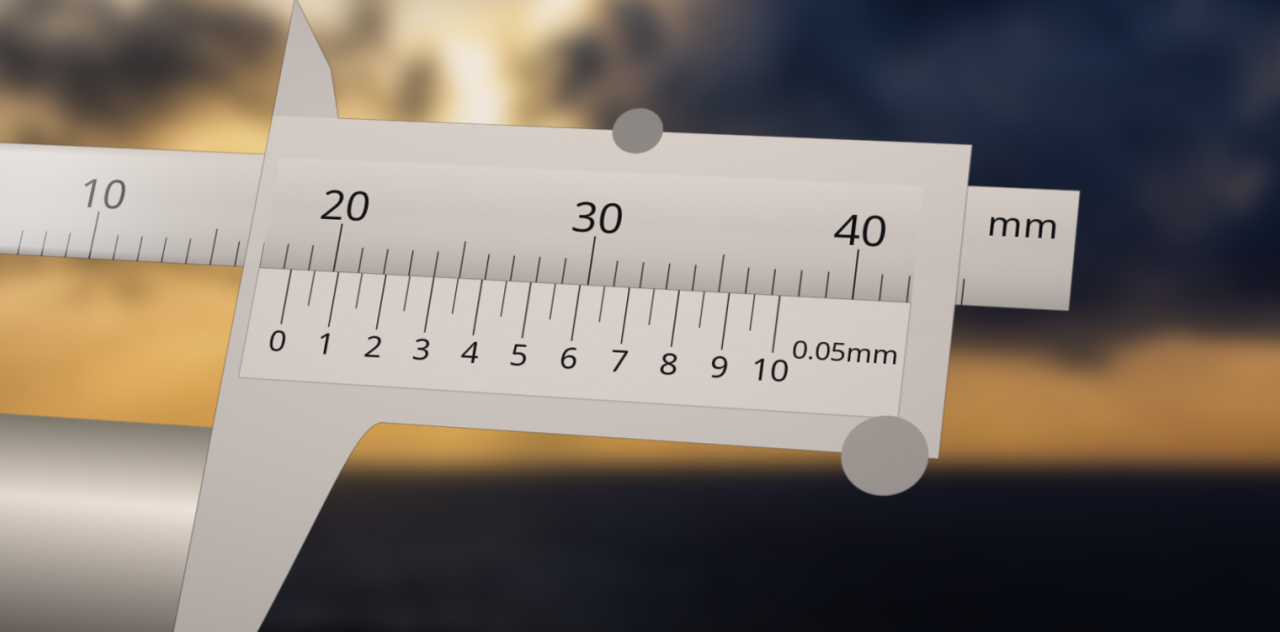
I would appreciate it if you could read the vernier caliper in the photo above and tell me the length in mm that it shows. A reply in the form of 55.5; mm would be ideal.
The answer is 18.3; mm
